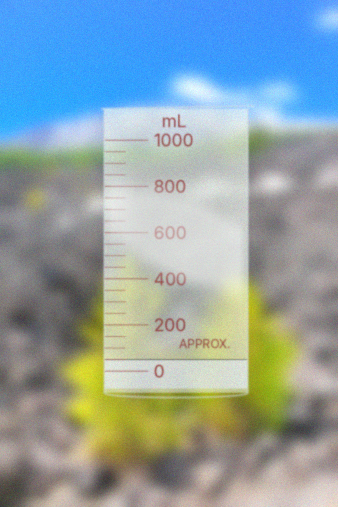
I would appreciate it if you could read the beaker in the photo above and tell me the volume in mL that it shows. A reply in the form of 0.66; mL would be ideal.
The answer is 50; mL
